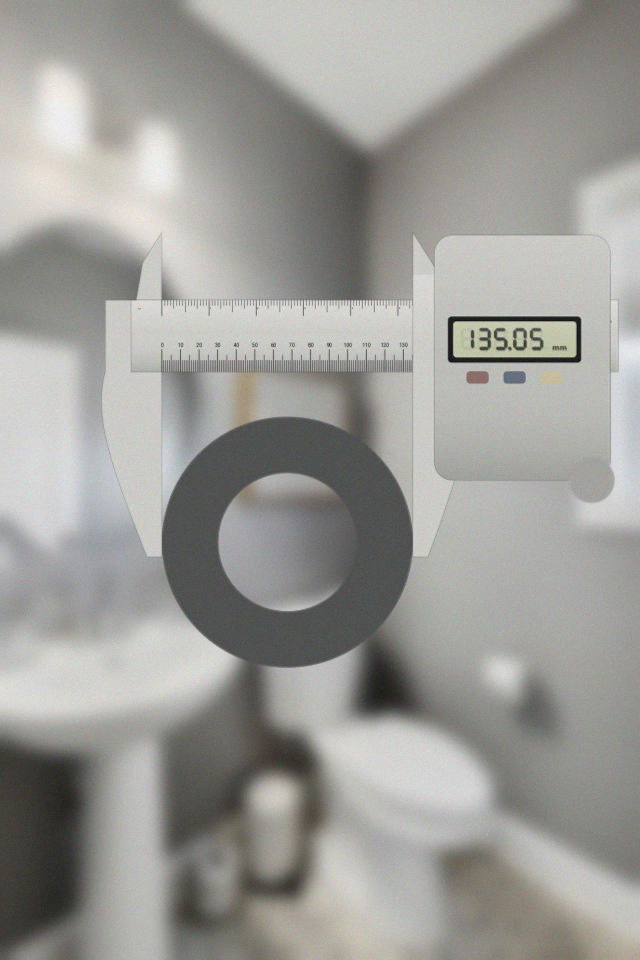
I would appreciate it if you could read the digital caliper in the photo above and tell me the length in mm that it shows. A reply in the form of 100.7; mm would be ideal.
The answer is 135.05; mm
